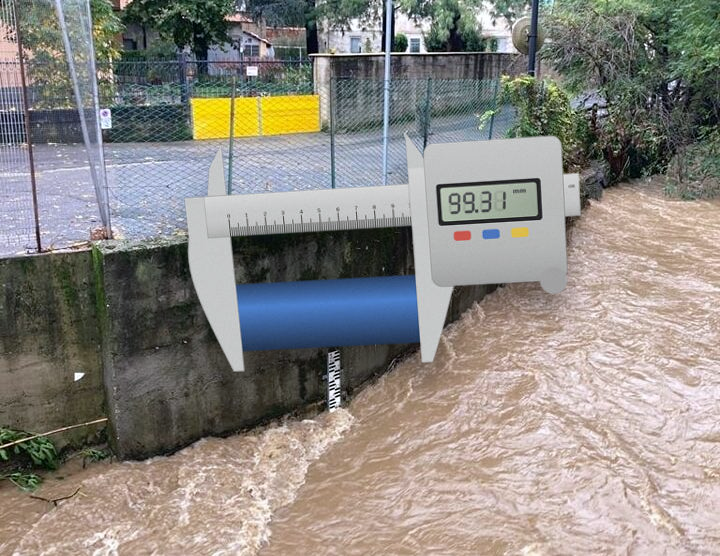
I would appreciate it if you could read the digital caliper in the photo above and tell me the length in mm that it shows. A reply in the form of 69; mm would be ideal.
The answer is 99.31; mm
